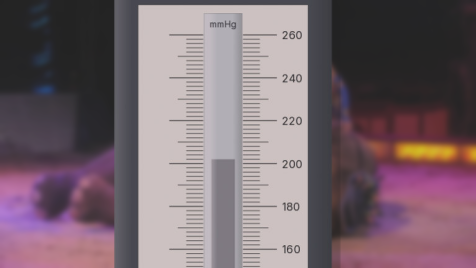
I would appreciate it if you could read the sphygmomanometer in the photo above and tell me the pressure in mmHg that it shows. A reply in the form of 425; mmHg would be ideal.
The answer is 202; mmHg
